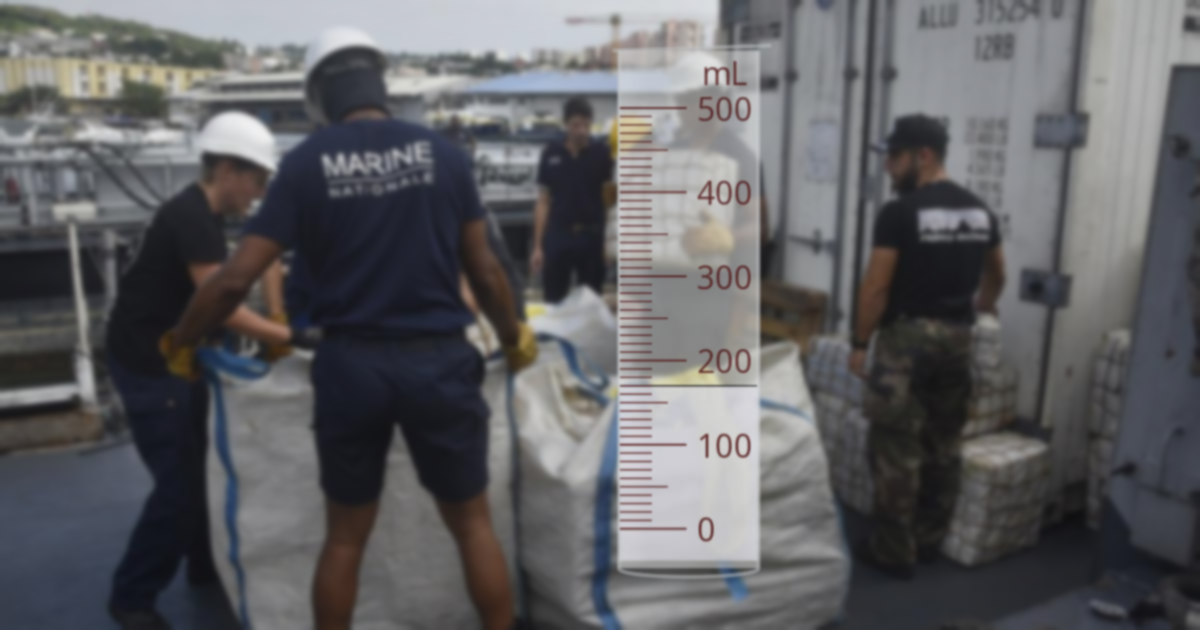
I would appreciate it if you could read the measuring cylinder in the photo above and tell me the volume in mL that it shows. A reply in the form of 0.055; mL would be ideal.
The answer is 170; mL
